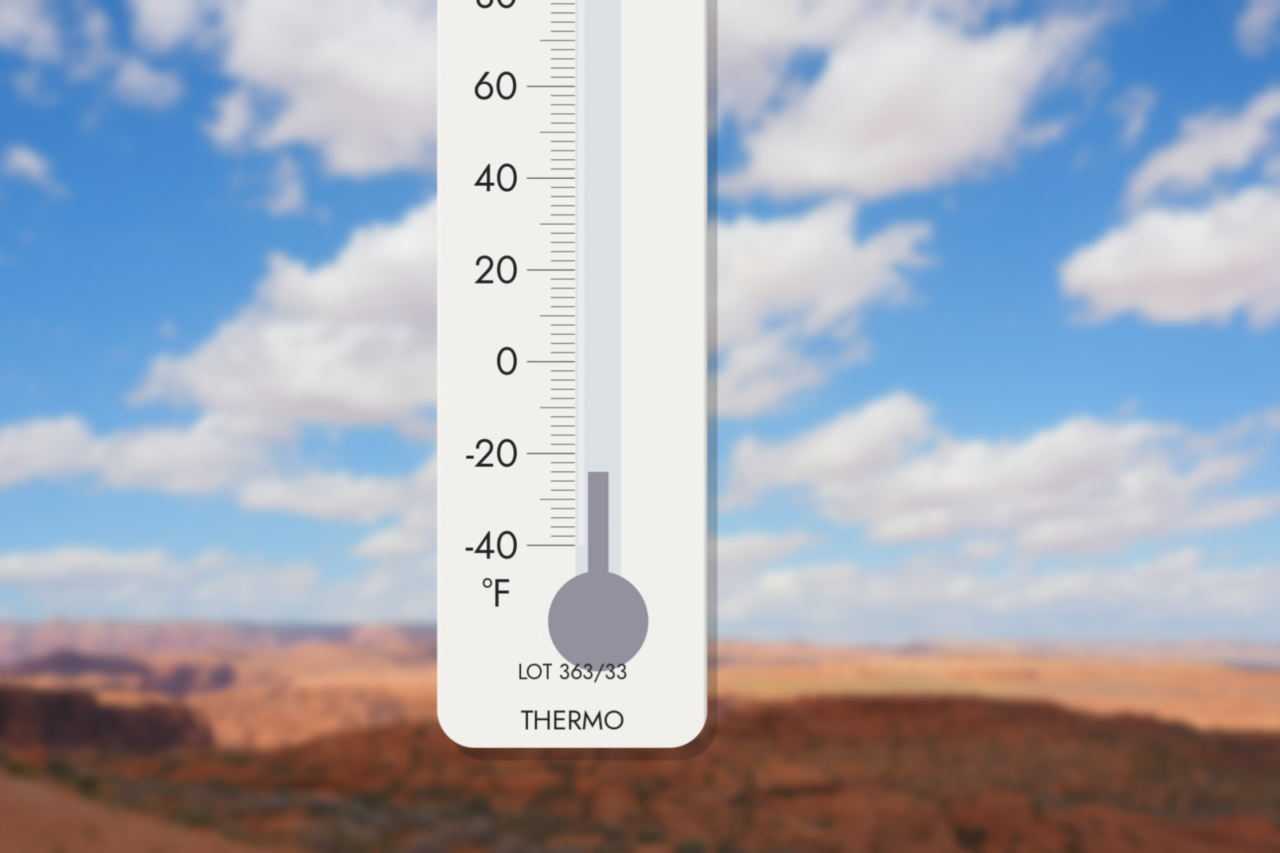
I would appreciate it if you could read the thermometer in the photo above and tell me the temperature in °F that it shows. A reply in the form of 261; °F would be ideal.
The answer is -24; °F
